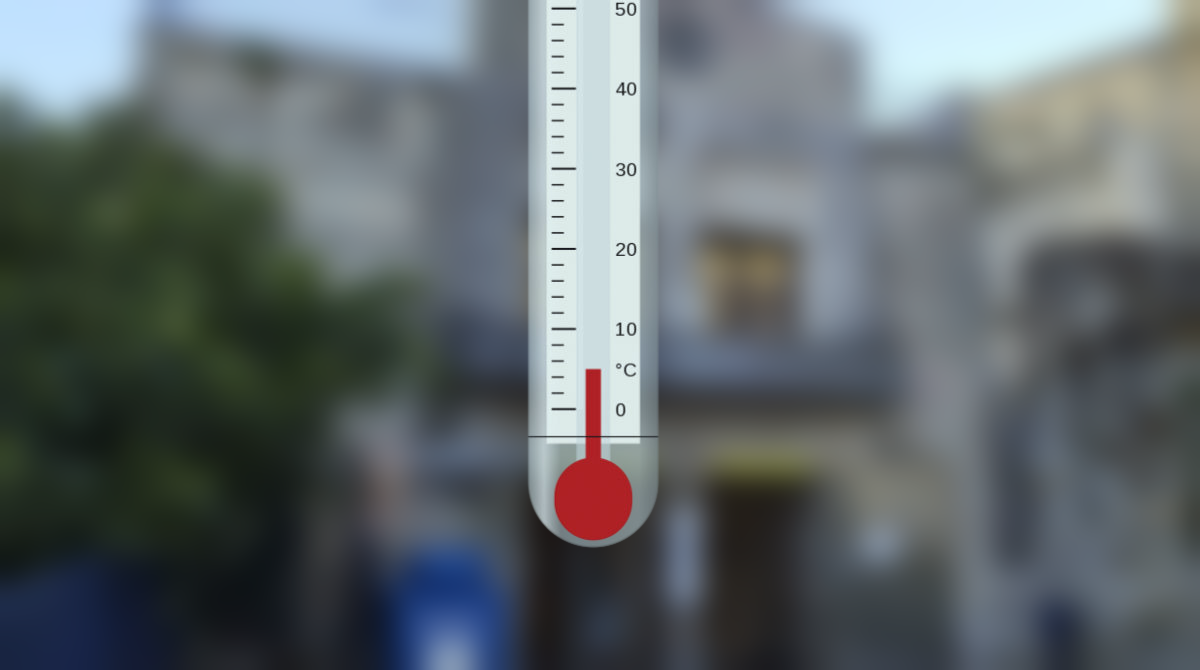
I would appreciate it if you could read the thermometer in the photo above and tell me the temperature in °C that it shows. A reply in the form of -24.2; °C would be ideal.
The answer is 5; °C
